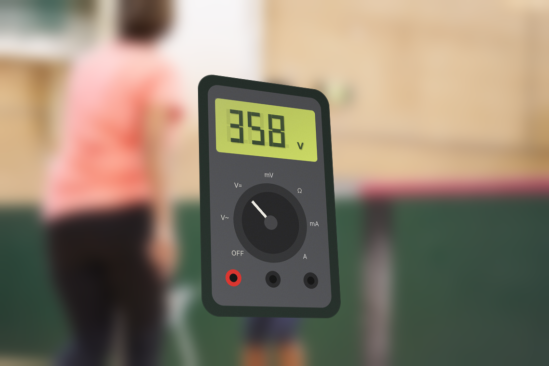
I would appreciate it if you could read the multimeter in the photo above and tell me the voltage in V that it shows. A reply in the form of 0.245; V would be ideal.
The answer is 358; V
